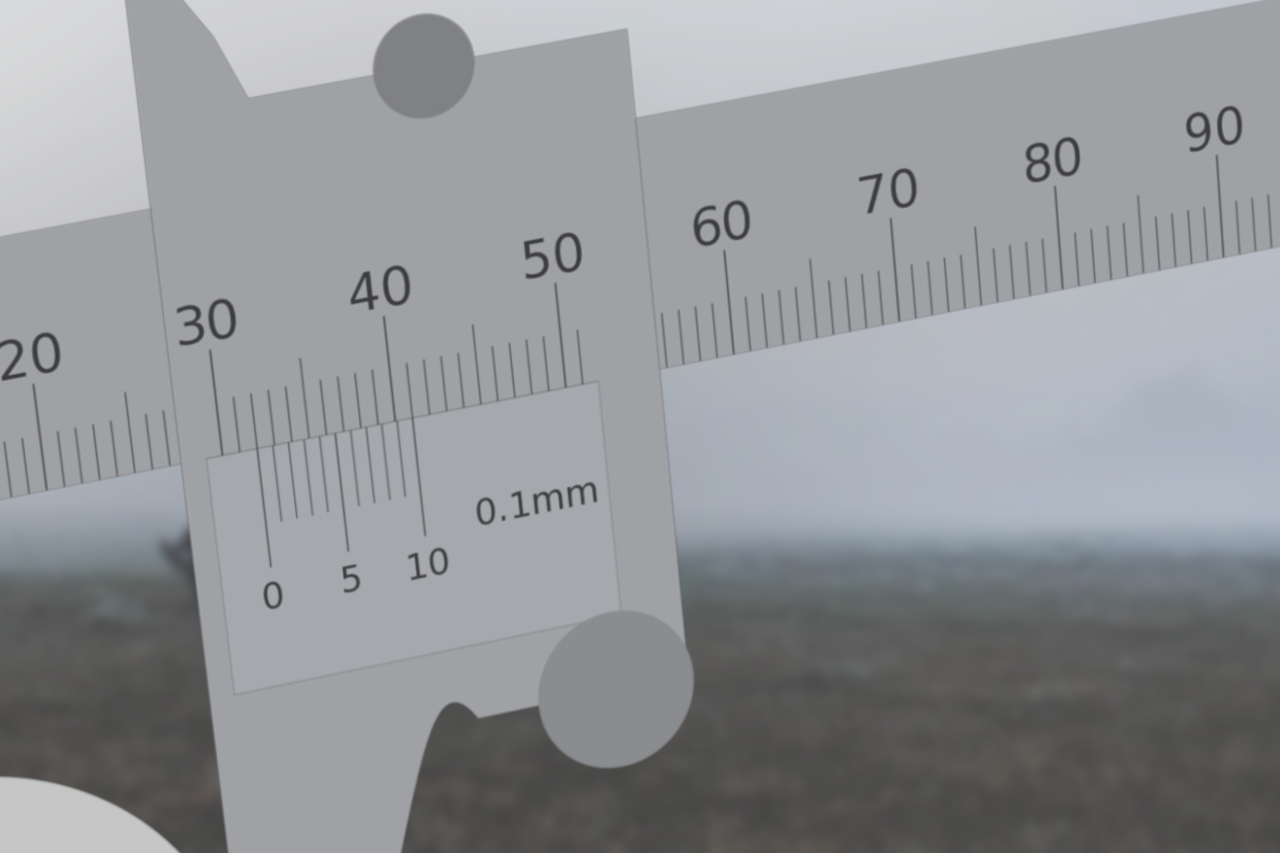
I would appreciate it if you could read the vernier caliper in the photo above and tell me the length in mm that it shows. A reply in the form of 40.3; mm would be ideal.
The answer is 32.0; mm
